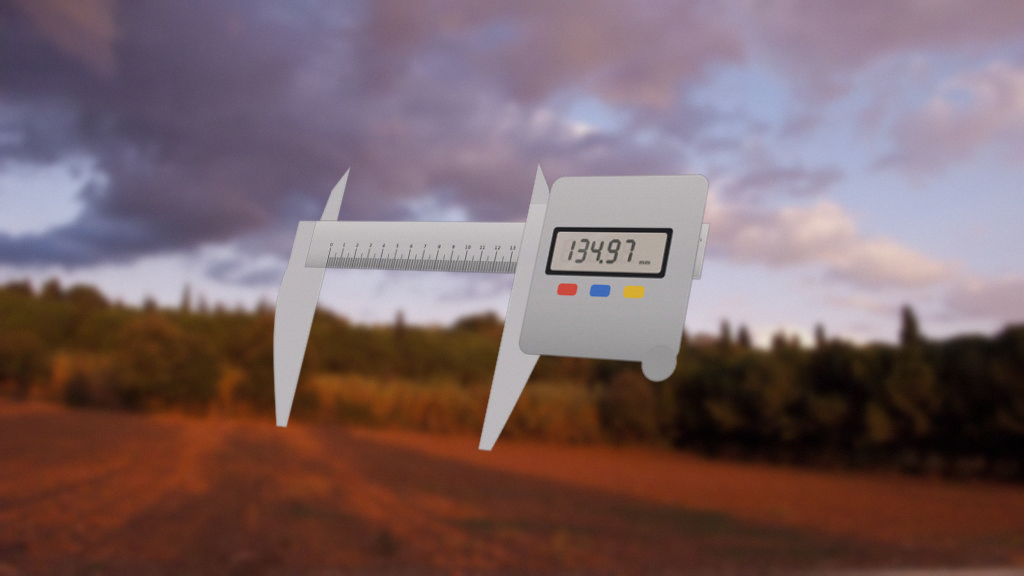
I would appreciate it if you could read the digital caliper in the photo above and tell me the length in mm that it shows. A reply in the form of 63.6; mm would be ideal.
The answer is 134.97; mm
